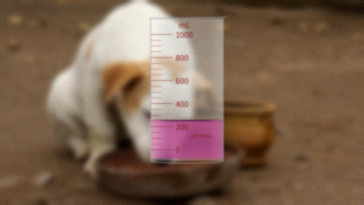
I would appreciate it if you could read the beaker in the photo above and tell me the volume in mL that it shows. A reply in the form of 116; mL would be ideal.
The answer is 250; mL
